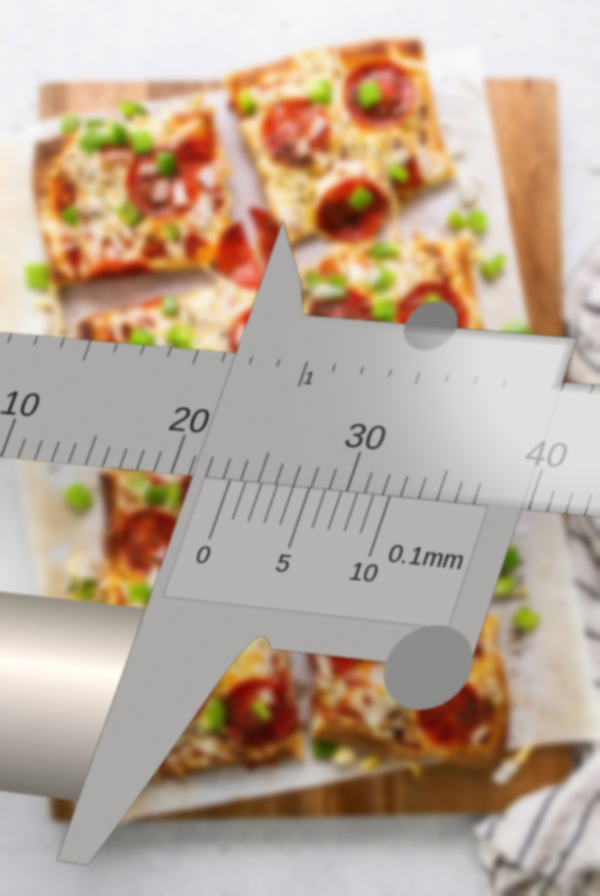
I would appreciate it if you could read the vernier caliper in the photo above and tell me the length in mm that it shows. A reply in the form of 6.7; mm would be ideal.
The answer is 23.4; mm
